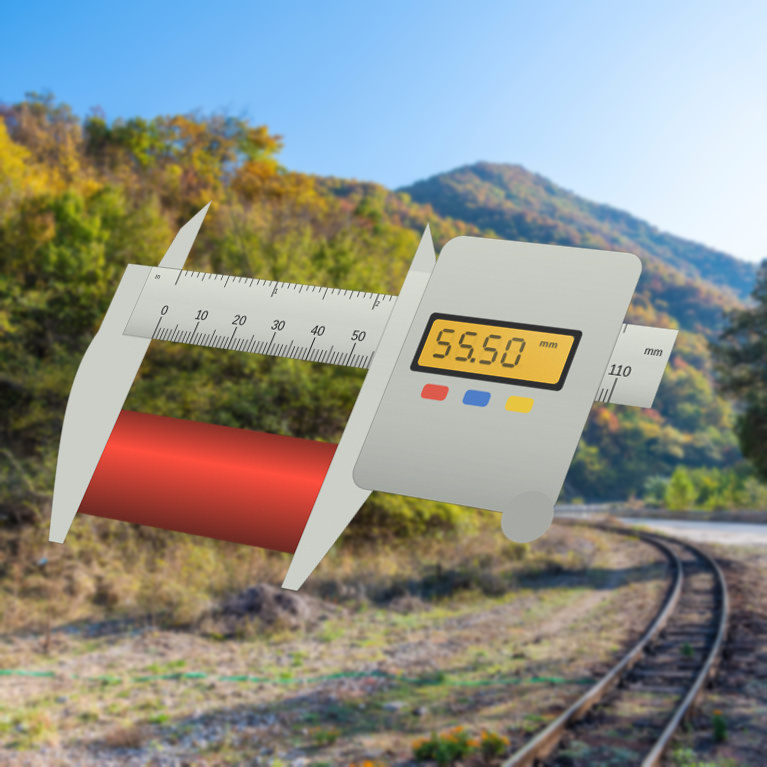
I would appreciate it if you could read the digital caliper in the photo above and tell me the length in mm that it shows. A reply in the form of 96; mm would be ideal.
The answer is 55.50; mm
